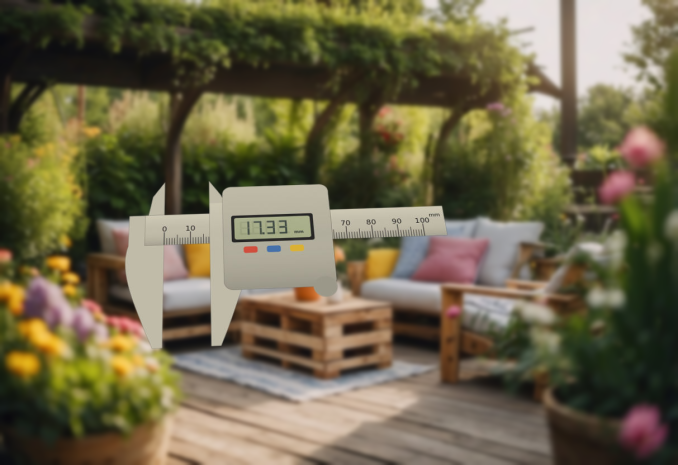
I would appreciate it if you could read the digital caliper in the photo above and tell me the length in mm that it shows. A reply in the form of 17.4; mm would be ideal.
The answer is 17.33; mm
